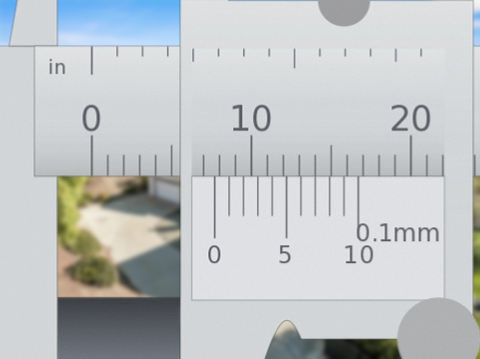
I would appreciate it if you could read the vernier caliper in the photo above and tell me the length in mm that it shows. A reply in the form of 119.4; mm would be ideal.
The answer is 7.7; mm
